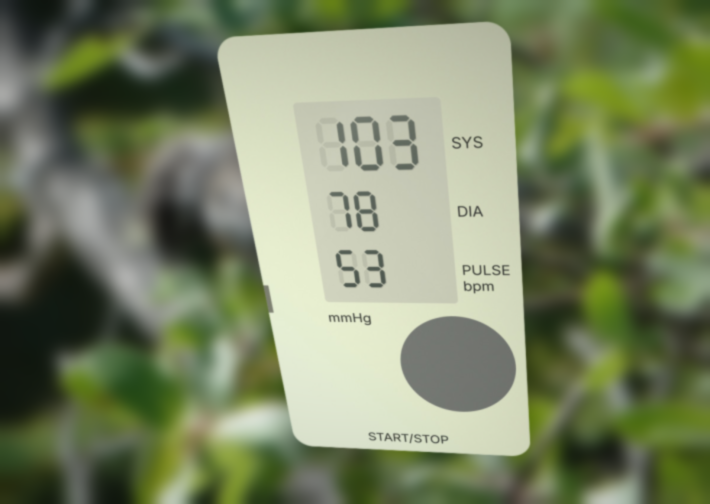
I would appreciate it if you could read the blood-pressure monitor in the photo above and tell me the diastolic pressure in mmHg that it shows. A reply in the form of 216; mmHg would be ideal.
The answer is 78; mmHg
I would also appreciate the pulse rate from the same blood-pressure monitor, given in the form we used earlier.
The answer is 53; bpm
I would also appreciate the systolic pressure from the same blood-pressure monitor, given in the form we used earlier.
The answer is 103; mmHg
